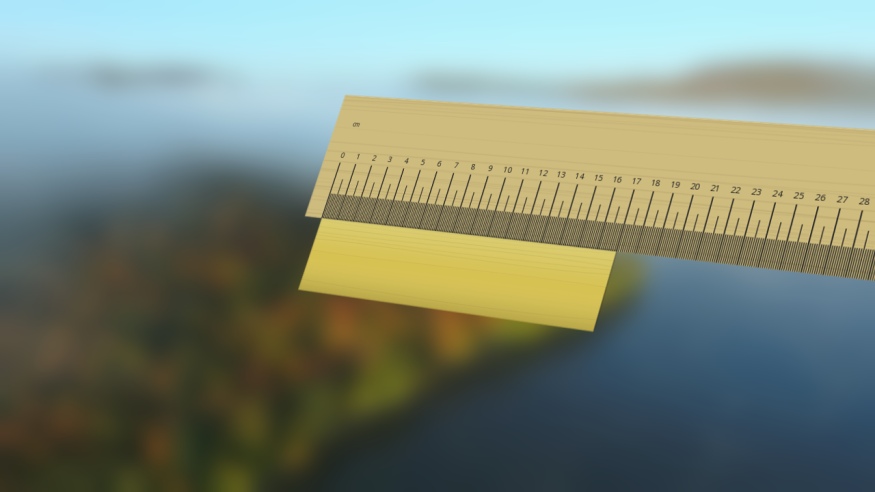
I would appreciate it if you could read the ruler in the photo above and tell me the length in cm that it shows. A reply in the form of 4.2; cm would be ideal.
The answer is 17; cm
